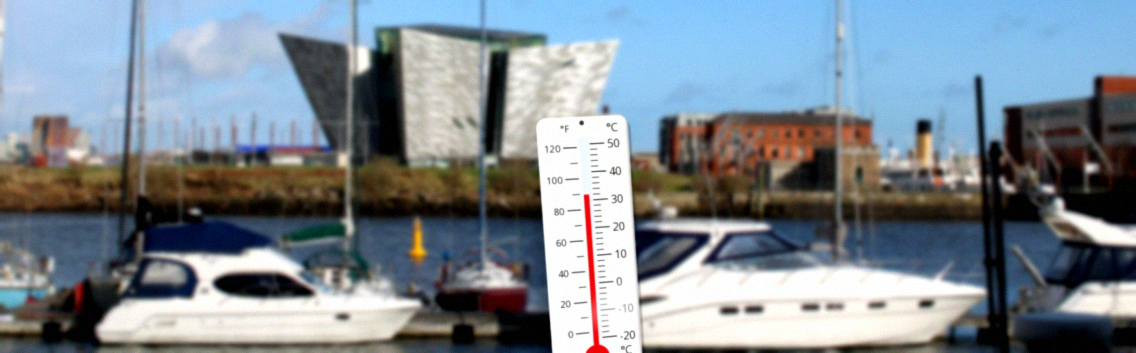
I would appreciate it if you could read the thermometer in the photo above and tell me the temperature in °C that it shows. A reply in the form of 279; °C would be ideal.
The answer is 32; °C
